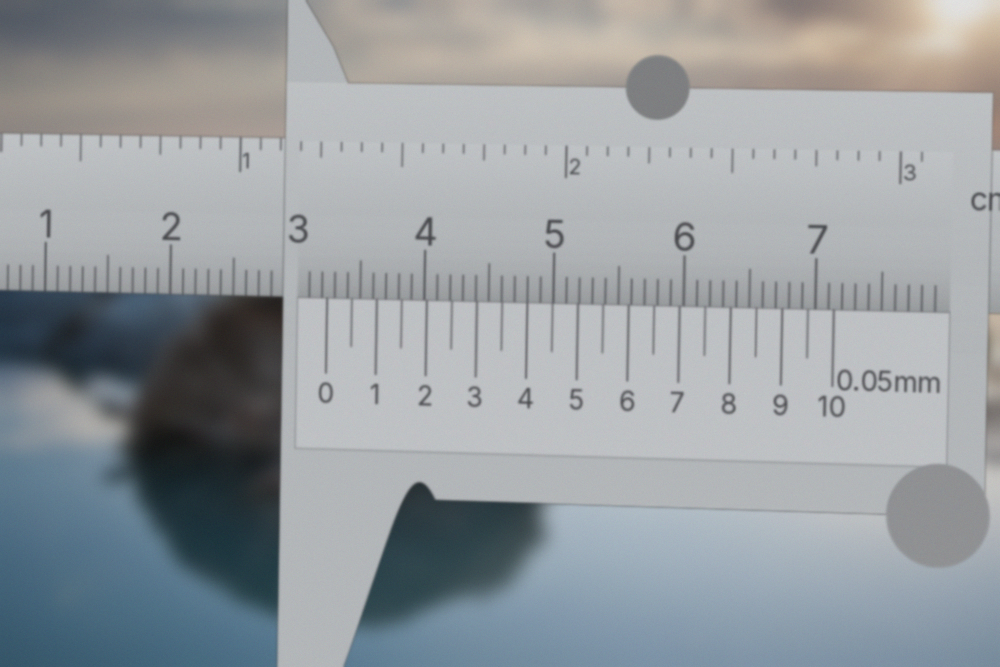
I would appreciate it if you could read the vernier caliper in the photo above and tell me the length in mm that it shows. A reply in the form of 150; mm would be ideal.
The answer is 32.4; mm
